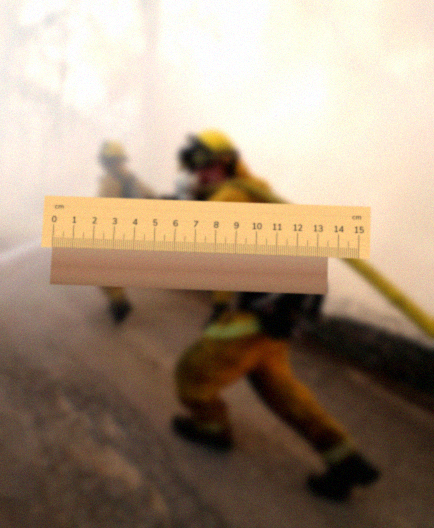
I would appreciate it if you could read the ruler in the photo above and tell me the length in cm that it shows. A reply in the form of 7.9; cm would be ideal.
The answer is 13.5; cm
